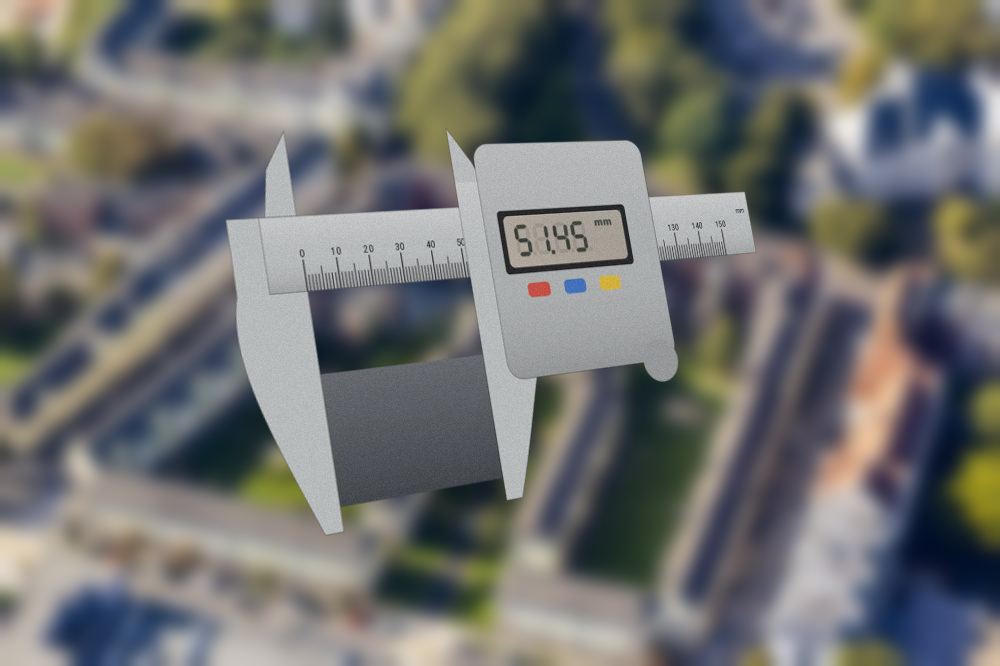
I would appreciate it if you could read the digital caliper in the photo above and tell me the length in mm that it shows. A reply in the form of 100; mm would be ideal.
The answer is 51.45; mm
